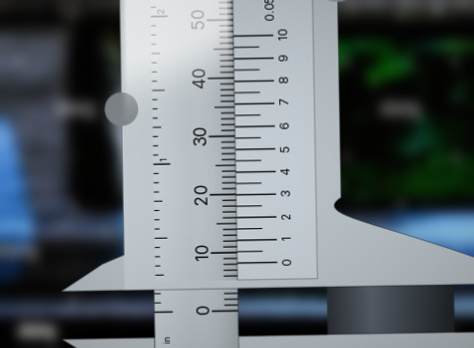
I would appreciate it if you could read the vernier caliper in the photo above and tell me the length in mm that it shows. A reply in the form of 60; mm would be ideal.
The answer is 8.2; mm
